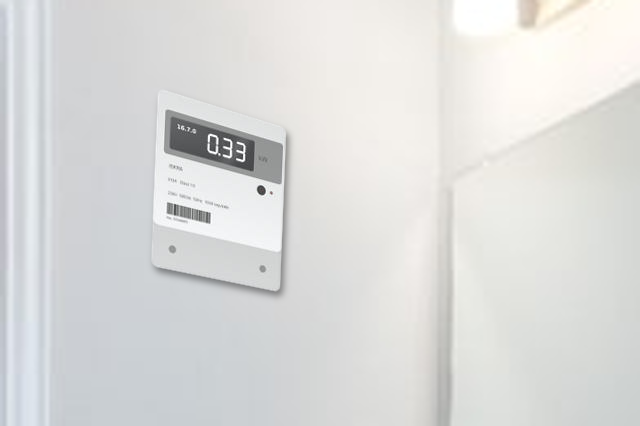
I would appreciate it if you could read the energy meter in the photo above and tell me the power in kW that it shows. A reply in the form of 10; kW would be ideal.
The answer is 0.33; kW
